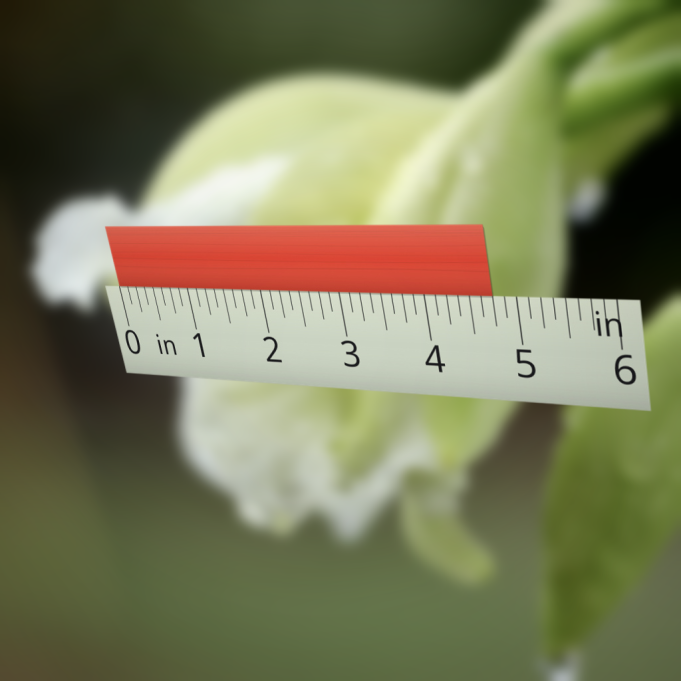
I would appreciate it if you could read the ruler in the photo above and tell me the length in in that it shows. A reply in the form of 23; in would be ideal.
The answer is 4.75; in
